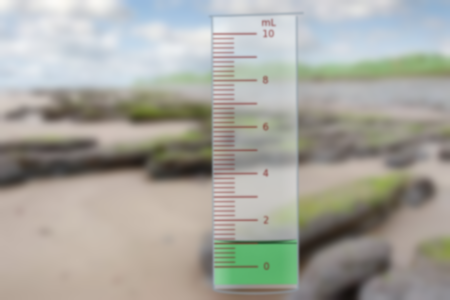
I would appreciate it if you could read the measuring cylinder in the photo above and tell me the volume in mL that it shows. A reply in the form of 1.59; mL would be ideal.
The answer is 1; mL
